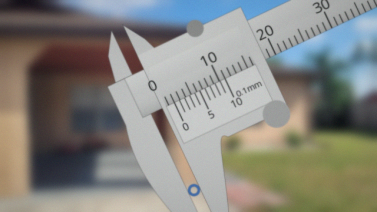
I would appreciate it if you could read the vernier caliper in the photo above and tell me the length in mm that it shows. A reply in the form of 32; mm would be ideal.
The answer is 2.0; mm
